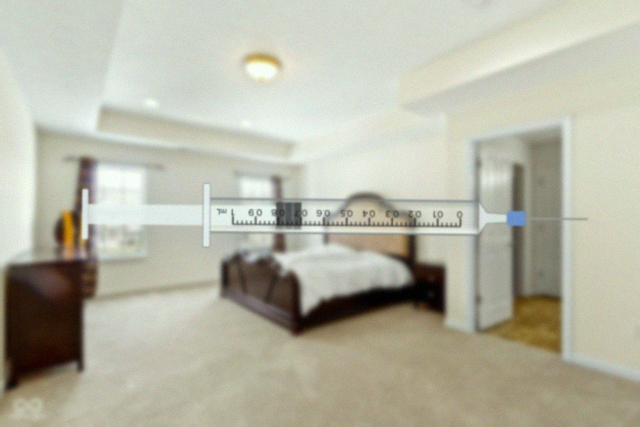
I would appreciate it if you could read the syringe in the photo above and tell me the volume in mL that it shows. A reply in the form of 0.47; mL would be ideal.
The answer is 0.7; mL
